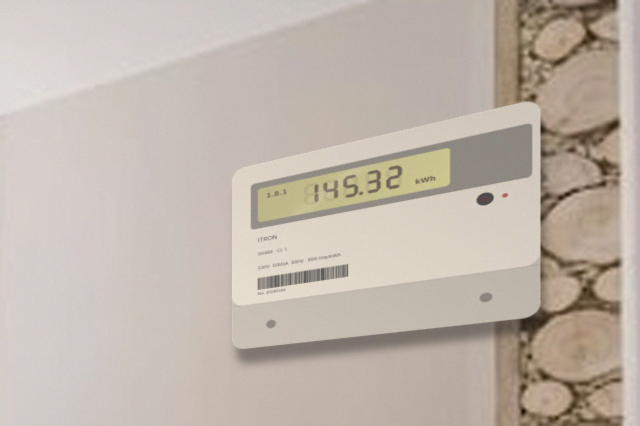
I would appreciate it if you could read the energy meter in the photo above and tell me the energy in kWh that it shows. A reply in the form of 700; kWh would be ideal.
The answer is 145.32; kWh
